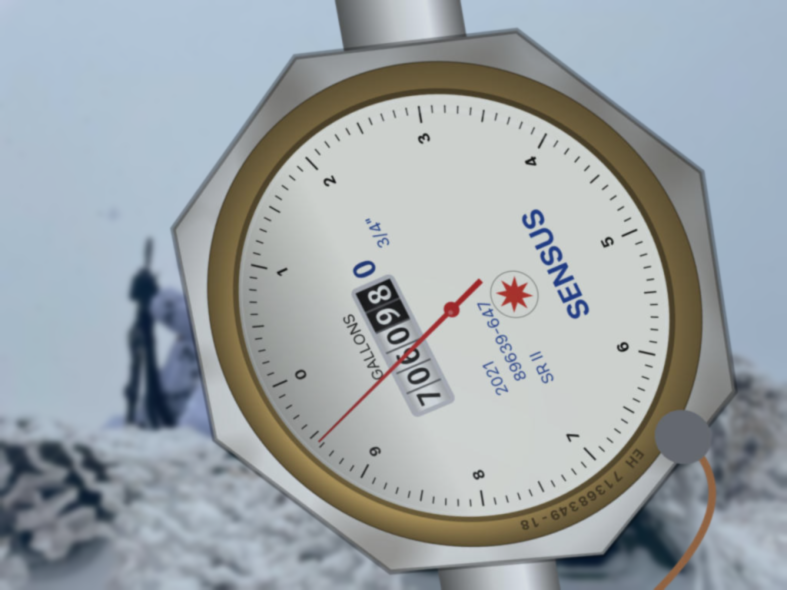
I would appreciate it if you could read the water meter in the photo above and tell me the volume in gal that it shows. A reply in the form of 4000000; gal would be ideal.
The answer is 7060979.4; gal
